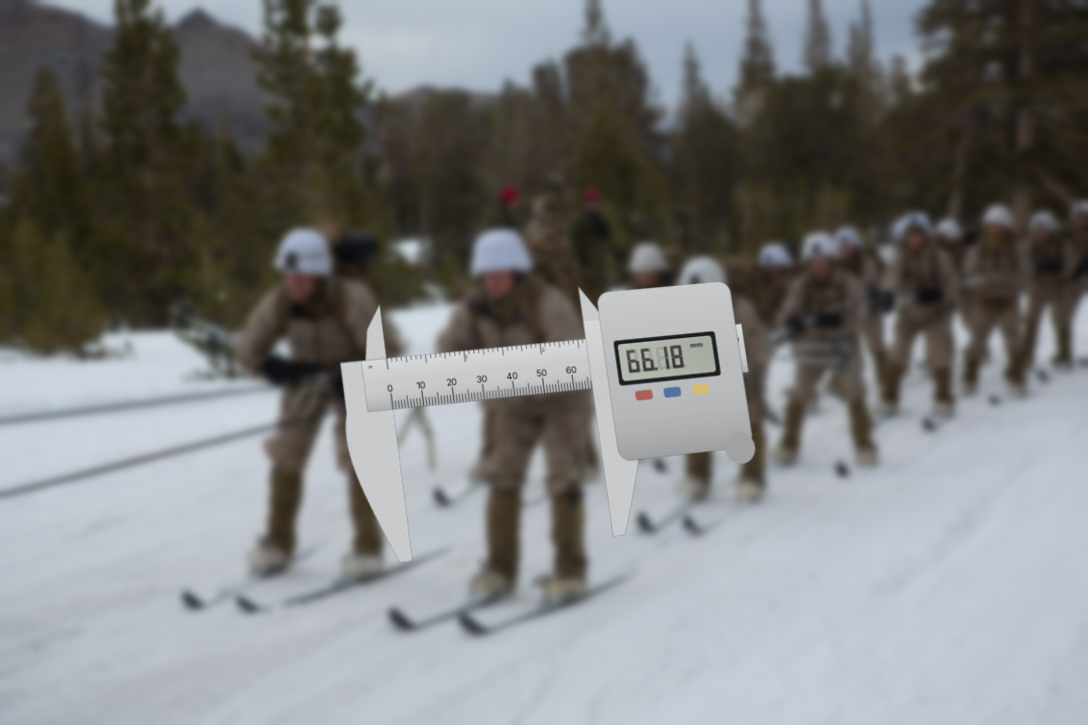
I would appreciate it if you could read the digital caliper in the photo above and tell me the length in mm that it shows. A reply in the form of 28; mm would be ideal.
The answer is 66.18; mm
